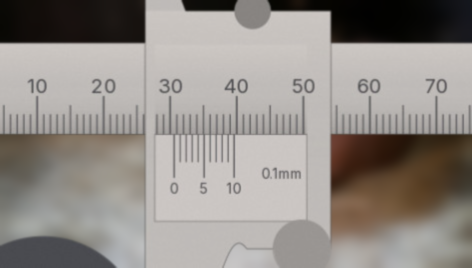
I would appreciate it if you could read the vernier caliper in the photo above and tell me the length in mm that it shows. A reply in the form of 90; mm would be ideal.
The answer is 30.6; mm
